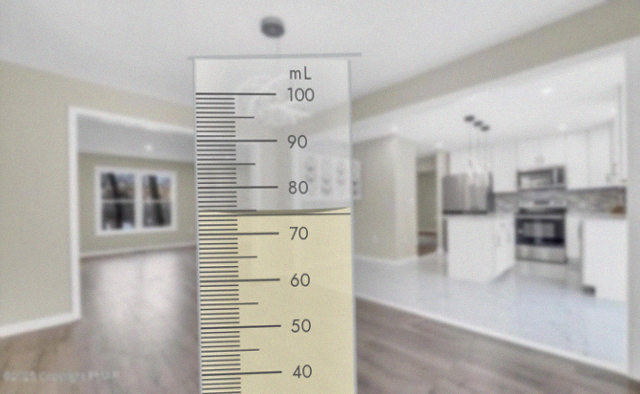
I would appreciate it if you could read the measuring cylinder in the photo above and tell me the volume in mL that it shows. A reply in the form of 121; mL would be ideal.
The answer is 74; mL
